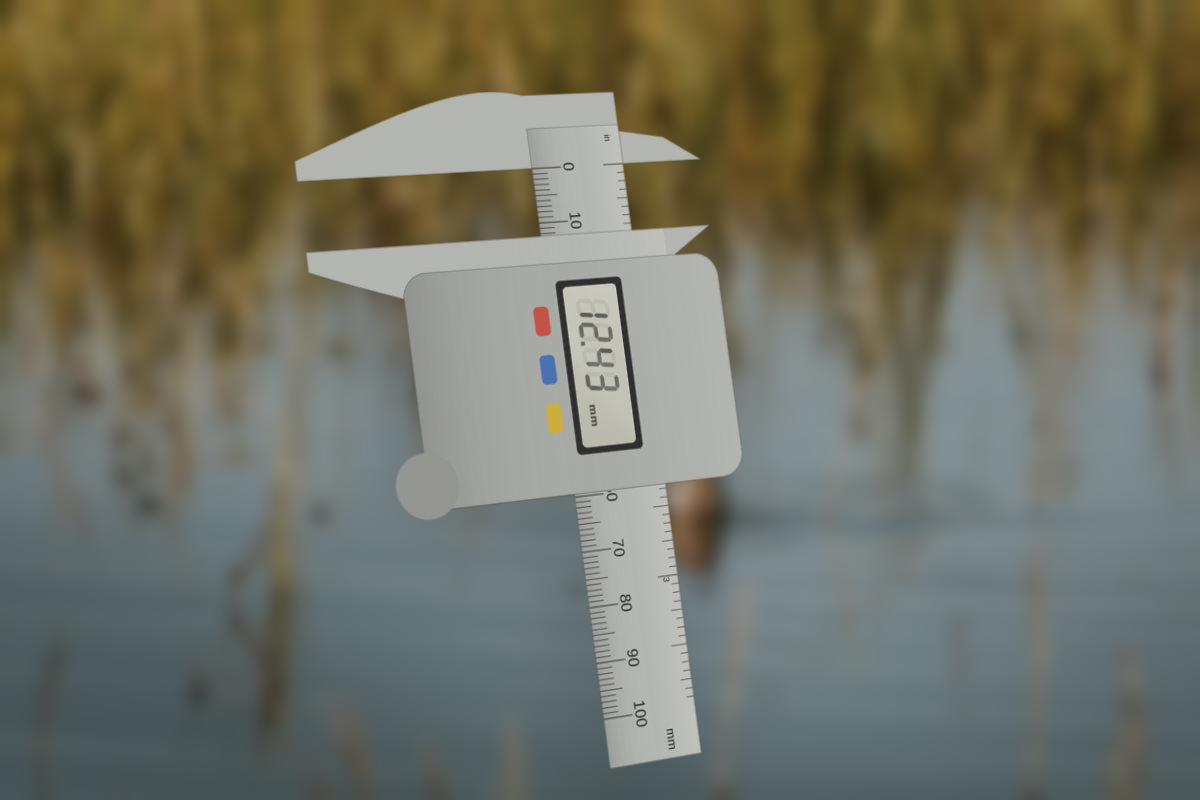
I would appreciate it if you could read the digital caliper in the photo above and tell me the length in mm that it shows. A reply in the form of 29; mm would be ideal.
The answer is 12.43; mm
